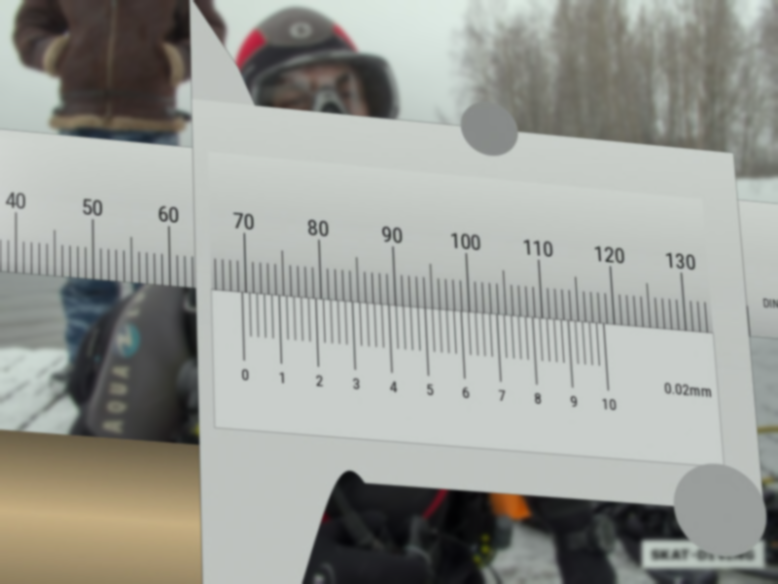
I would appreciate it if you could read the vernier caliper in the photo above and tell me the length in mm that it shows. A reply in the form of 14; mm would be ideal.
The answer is 69.5; mm
